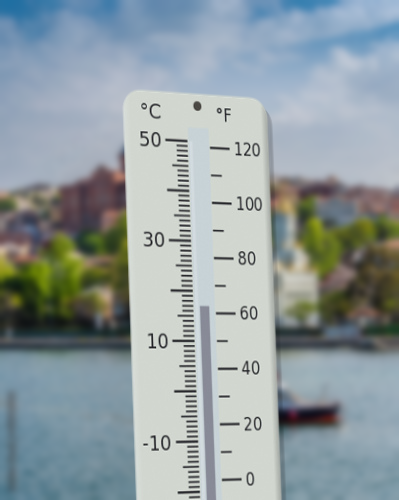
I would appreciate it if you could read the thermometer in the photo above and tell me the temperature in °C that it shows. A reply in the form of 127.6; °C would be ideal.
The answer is 17; °C
